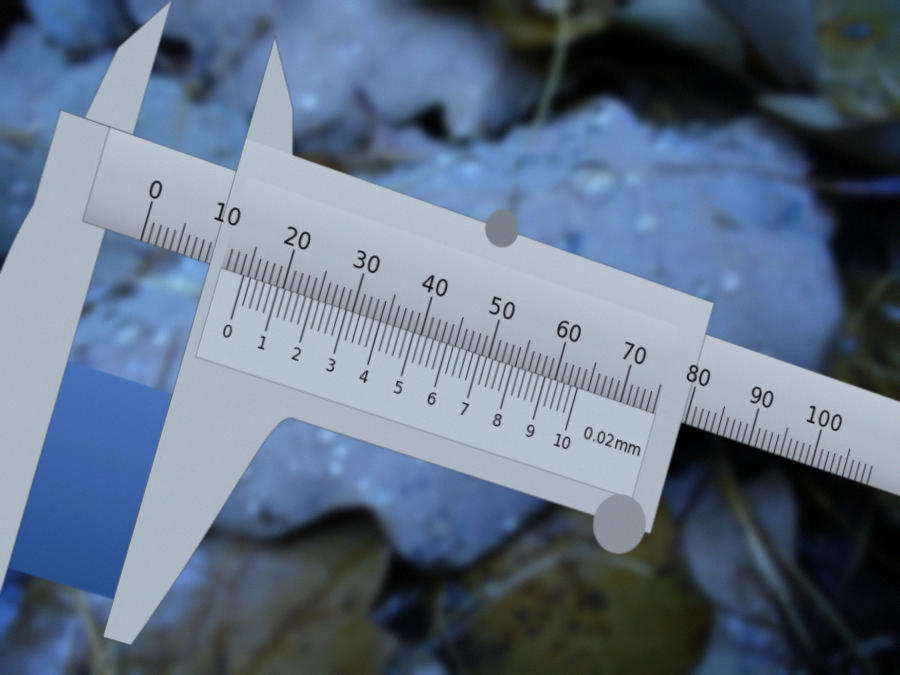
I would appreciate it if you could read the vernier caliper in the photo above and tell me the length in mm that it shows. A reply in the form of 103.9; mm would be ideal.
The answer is 14.4; mm
